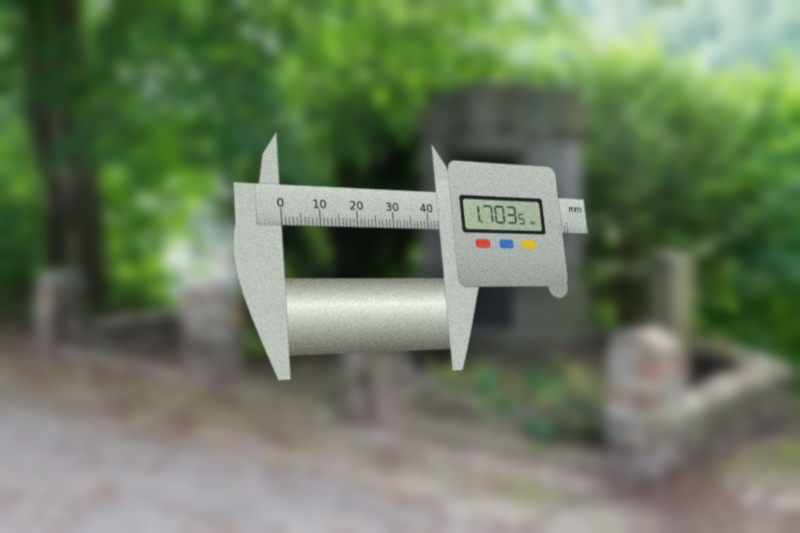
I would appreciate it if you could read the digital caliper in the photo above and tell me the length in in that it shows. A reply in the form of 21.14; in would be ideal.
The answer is 1.7035; in
